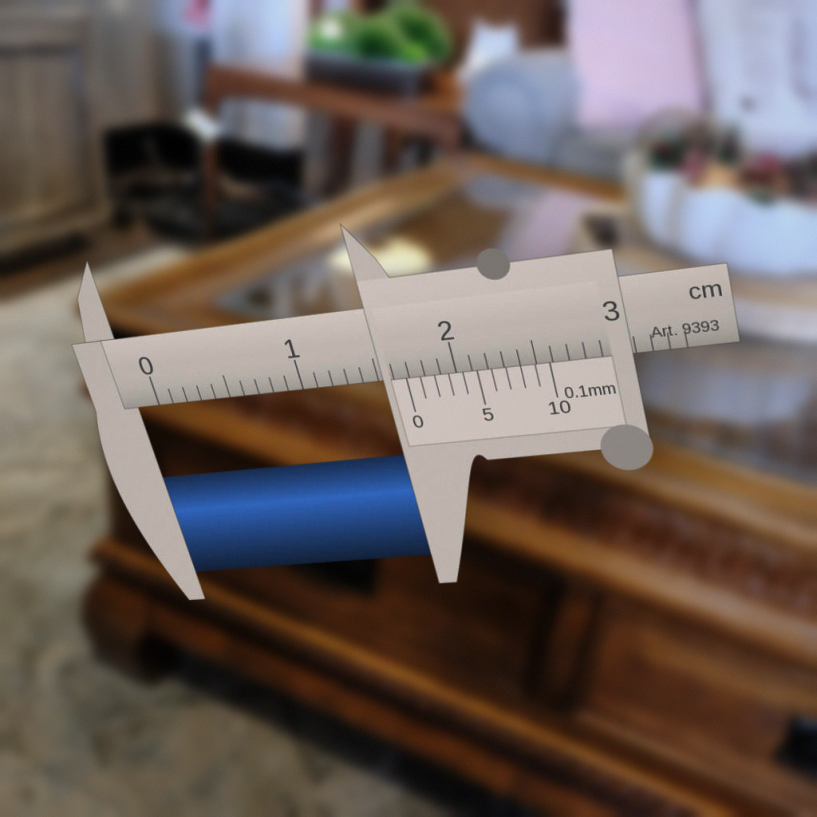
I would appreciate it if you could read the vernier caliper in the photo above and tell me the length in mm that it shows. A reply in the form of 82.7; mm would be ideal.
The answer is 16.8; mm
